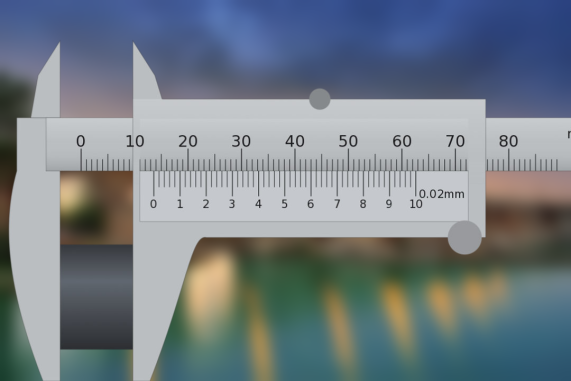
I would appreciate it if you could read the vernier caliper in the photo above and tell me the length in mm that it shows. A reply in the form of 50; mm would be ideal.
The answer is 13.6; mm
